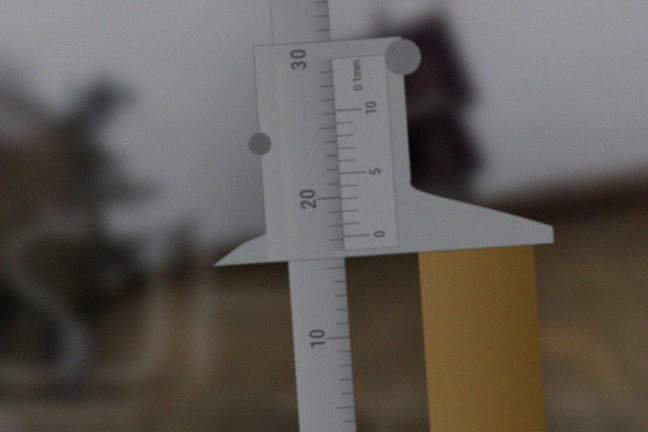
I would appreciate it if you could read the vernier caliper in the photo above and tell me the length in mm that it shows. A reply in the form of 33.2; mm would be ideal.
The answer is 17.2; mm
